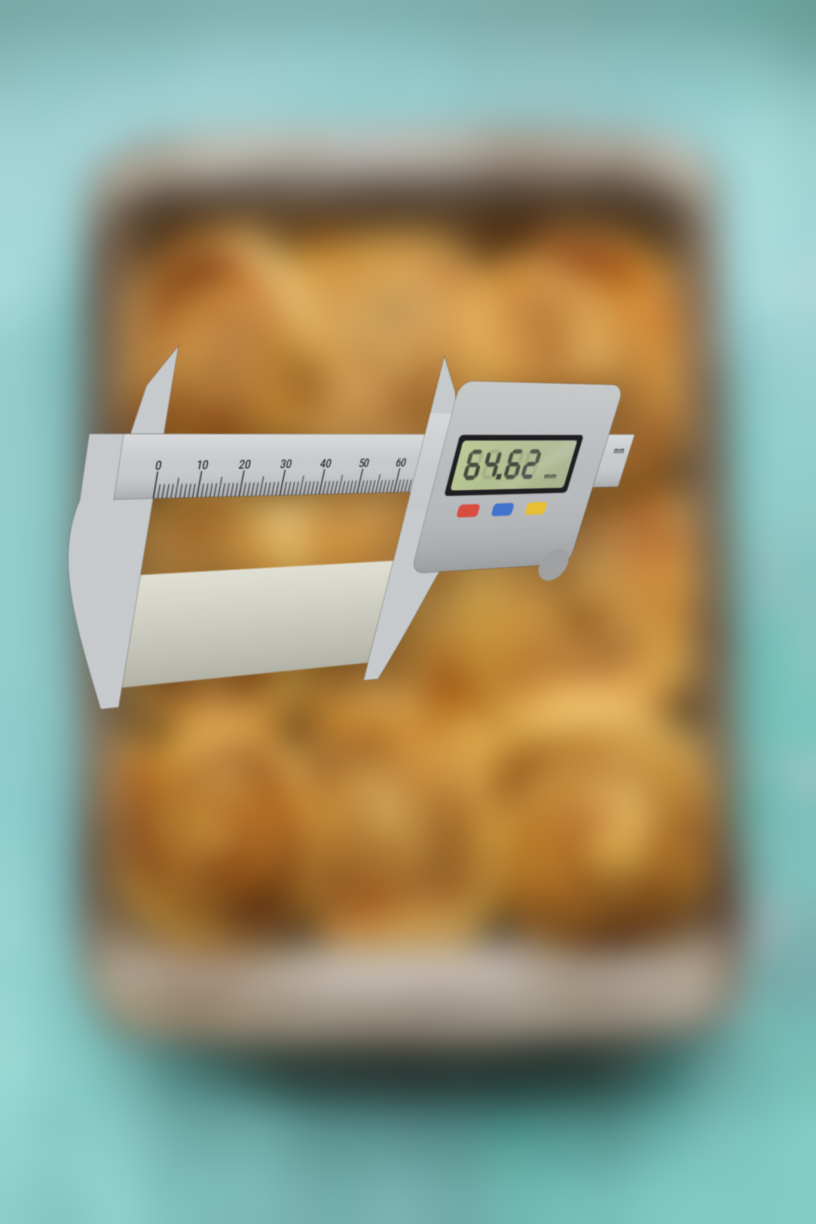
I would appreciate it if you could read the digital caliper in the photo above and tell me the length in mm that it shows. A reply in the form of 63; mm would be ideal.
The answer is 64.62; mm
